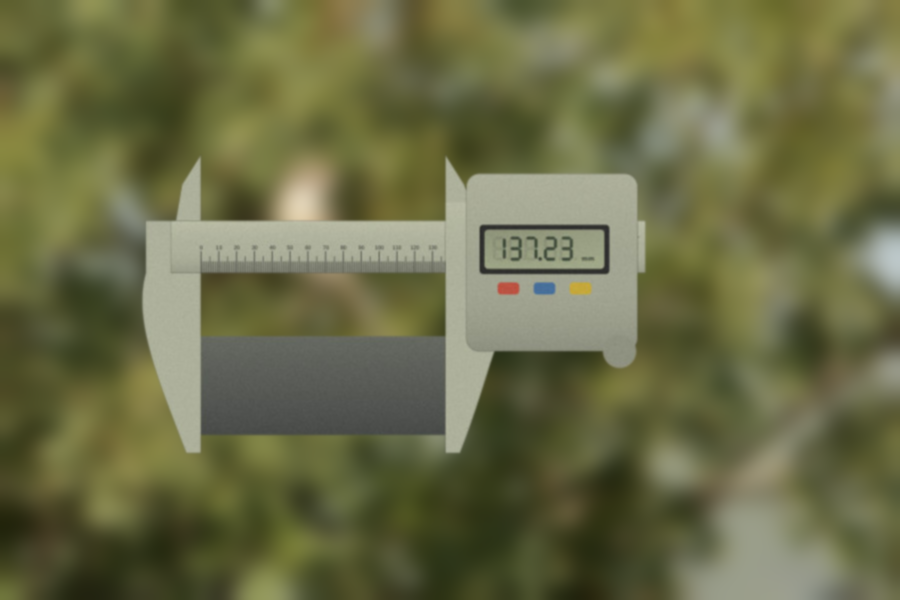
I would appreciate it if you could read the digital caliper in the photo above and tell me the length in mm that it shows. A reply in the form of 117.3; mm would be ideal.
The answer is 137.23; mm
